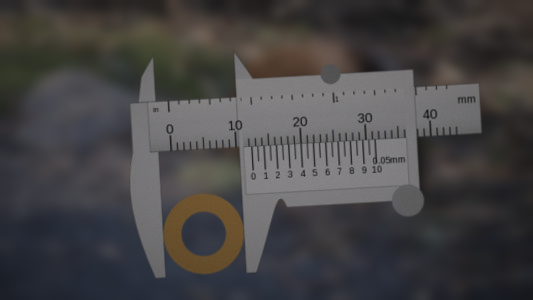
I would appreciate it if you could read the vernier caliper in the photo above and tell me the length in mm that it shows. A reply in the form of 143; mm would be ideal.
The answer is 12.4; mm
